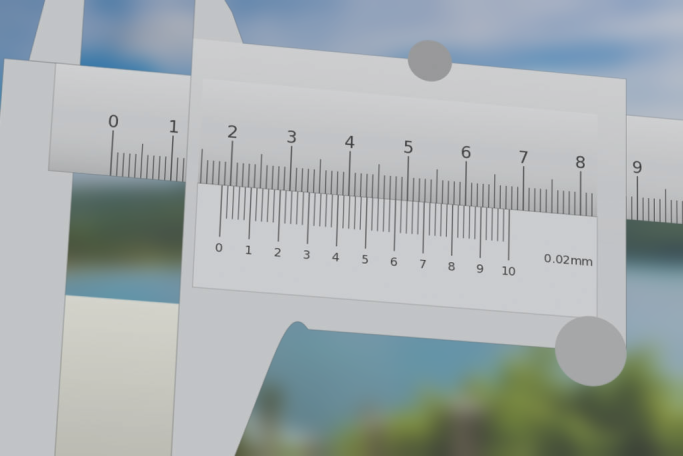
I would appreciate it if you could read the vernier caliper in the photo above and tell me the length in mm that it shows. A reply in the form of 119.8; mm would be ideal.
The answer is 18.6; mm
